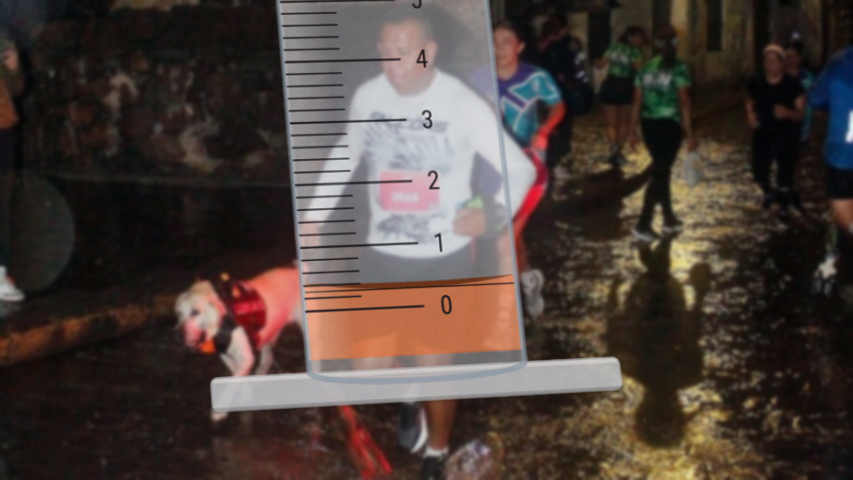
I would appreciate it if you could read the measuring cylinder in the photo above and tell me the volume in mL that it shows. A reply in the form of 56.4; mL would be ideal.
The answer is 0.3; mL
